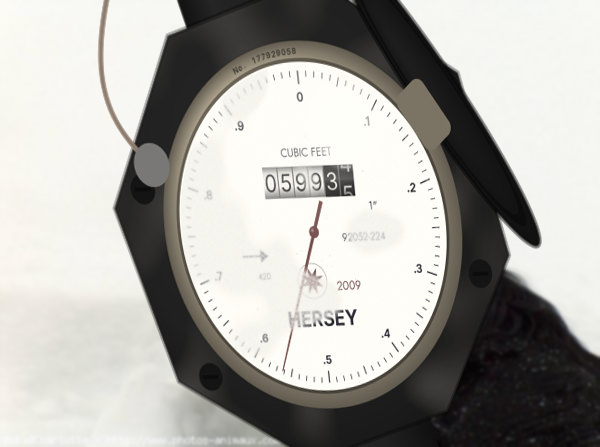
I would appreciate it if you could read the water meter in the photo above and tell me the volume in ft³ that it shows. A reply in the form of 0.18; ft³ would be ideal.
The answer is 59934.56; ft³
